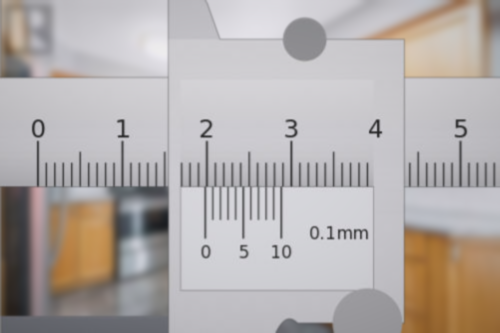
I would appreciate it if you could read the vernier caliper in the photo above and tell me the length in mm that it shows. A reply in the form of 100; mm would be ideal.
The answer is 19.8; mm
